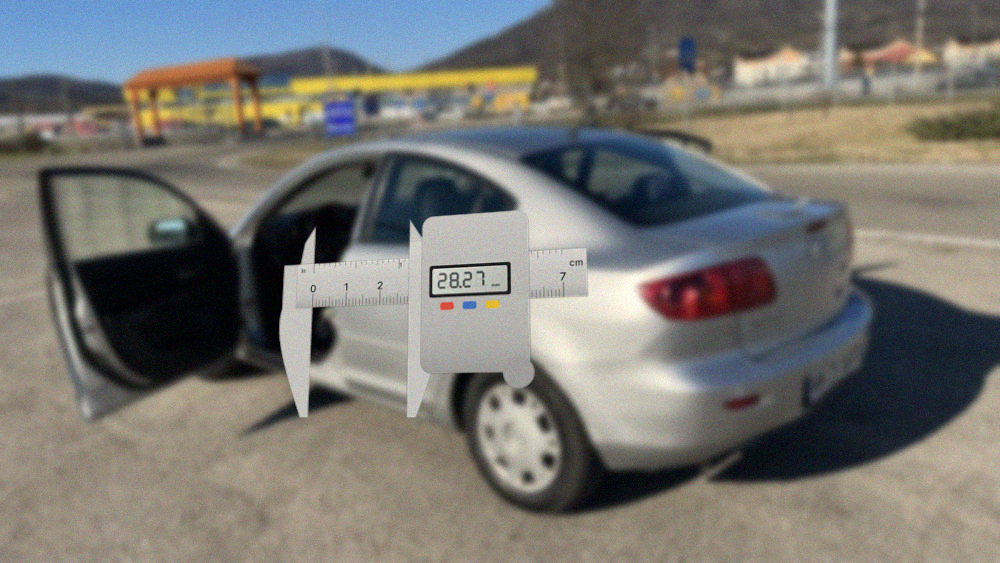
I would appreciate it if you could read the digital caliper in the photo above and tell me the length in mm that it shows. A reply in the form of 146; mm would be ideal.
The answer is 28.27; mm
